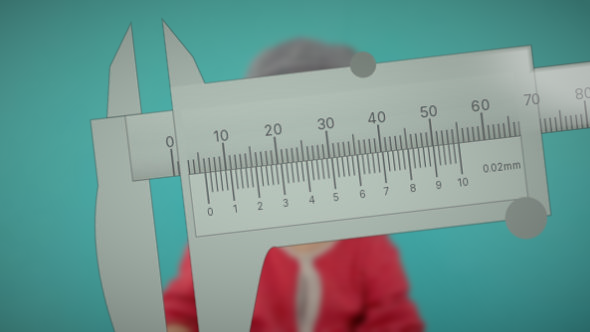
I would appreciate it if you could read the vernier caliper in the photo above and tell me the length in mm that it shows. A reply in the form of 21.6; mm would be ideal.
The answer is 6.0; mm
